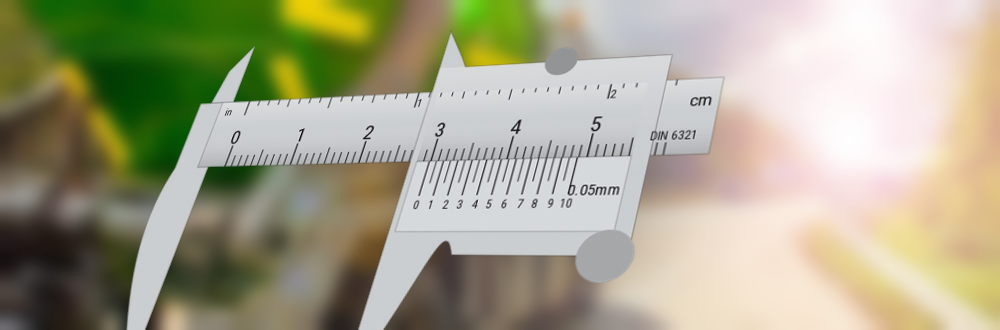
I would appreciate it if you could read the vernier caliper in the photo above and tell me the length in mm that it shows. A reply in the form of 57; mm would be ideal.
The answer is 29.8; mm
